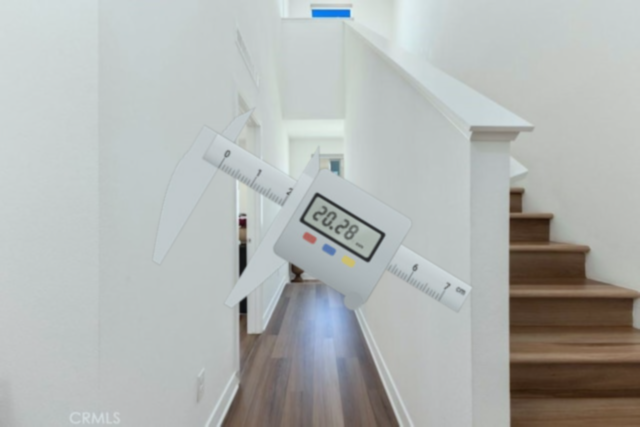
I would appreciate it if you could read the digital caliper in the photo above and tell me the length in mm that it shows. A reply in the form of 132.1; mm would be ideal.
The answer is 20.28; mm
